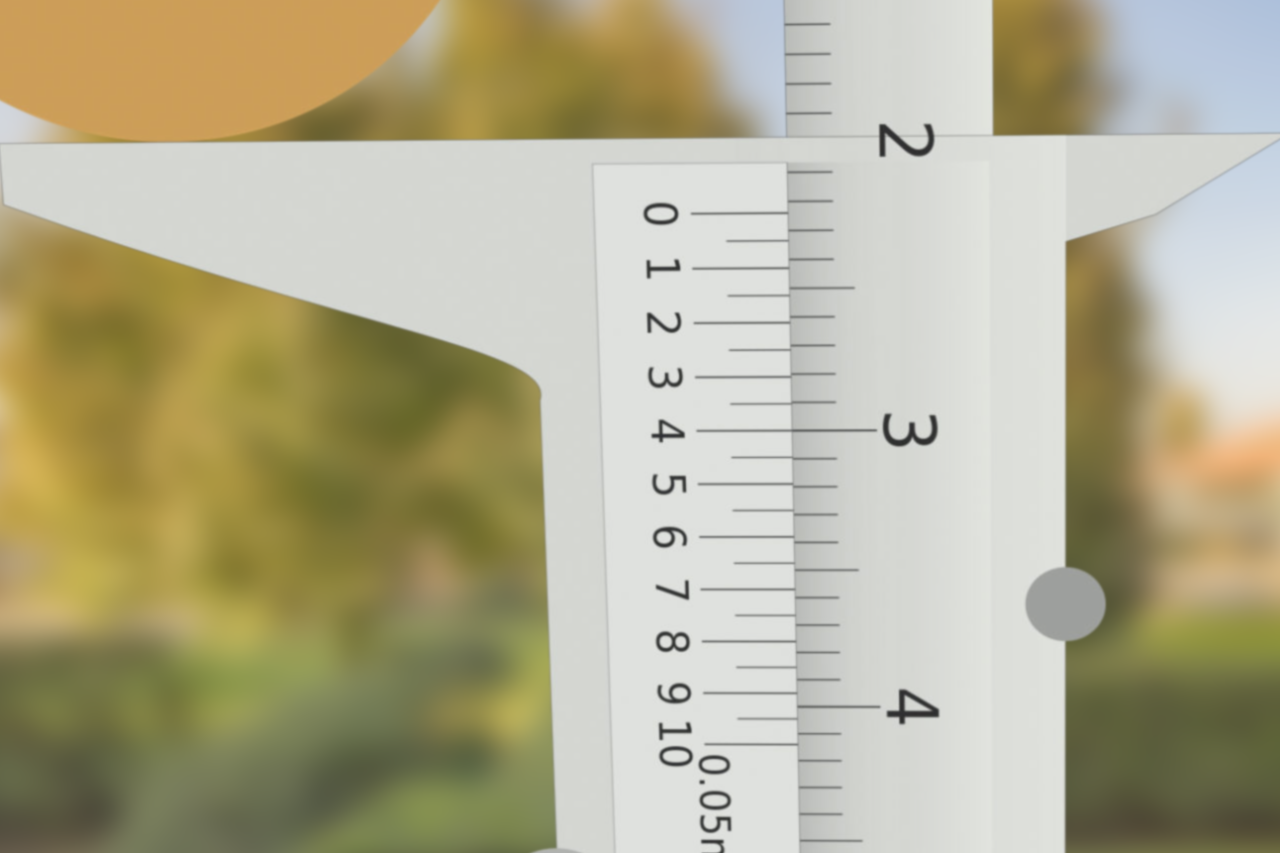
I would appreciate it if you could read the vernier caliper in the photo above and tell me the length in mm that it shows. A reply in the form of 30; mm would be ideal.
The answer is 22.4; mm
